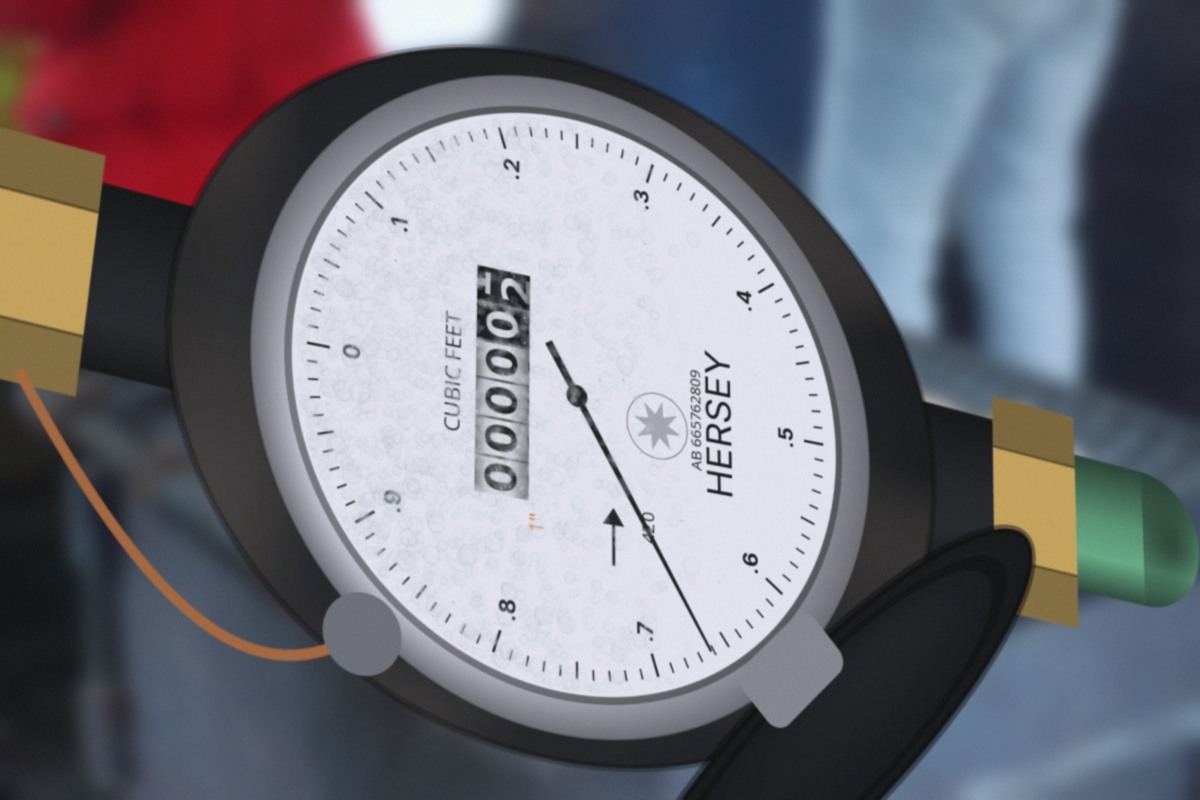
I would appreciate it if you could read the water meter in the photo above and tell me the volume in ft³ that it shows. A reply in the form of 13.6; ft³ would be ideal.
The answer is 1.66; ft³
